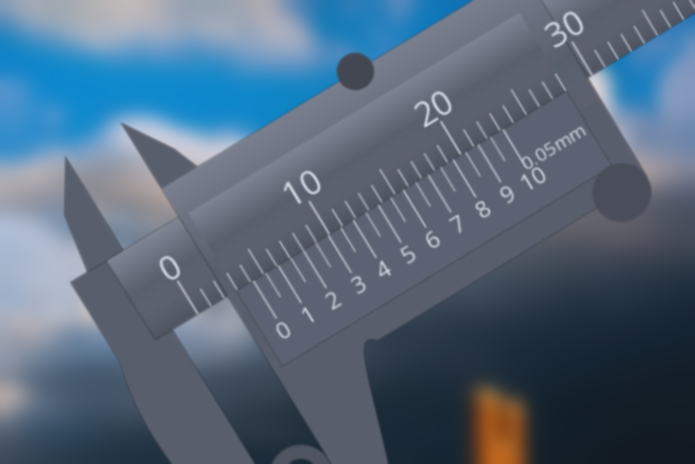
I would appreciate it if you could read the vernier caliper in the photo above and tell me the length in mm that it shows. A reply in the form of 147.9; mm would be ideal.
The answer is 4.2; mm
